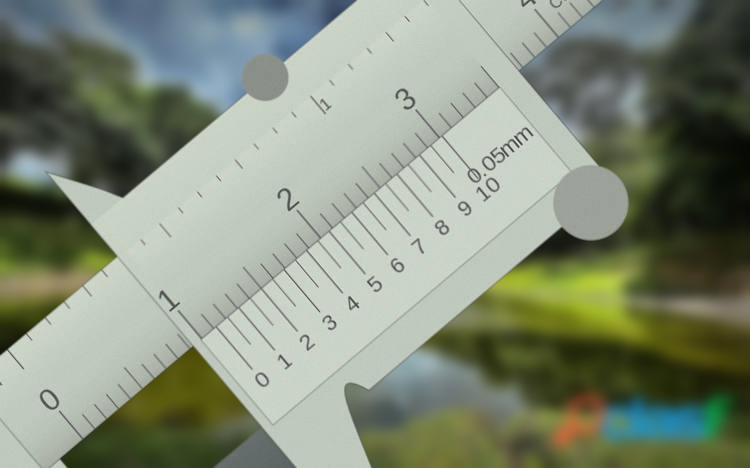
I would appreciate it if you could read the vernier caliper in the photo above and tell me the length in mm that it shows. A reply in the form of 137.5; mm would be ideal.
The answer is 11.2; mm
